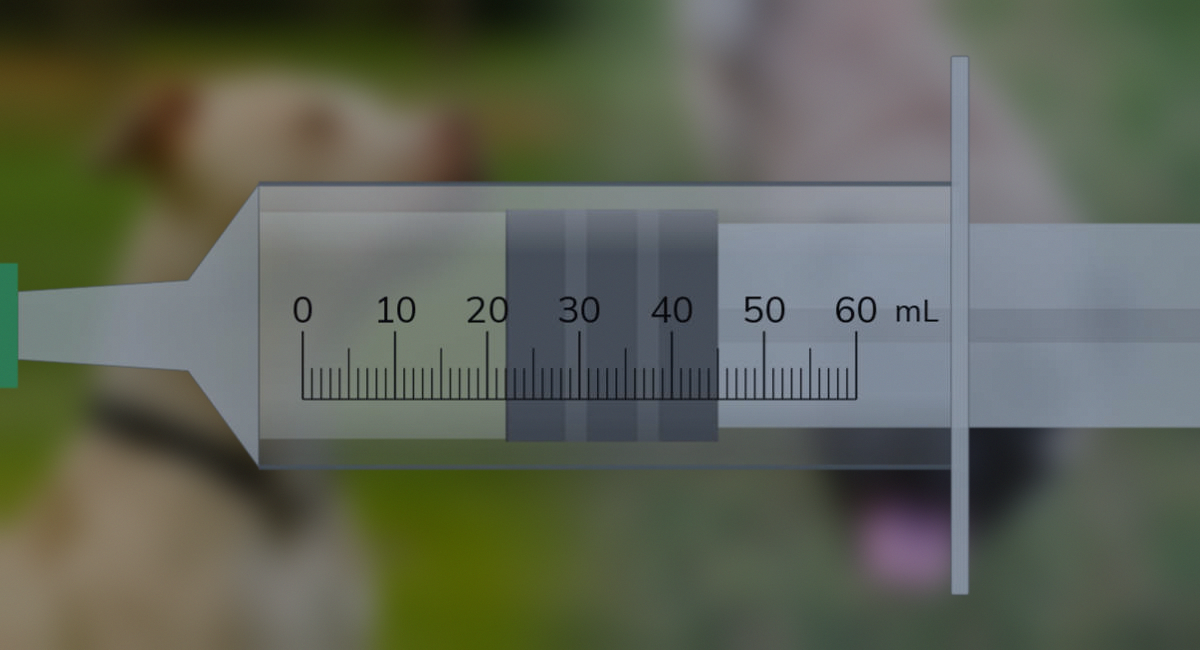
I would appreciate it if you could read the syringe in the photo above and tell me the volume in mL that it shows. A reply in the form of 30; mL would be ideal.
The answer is 22; mL
